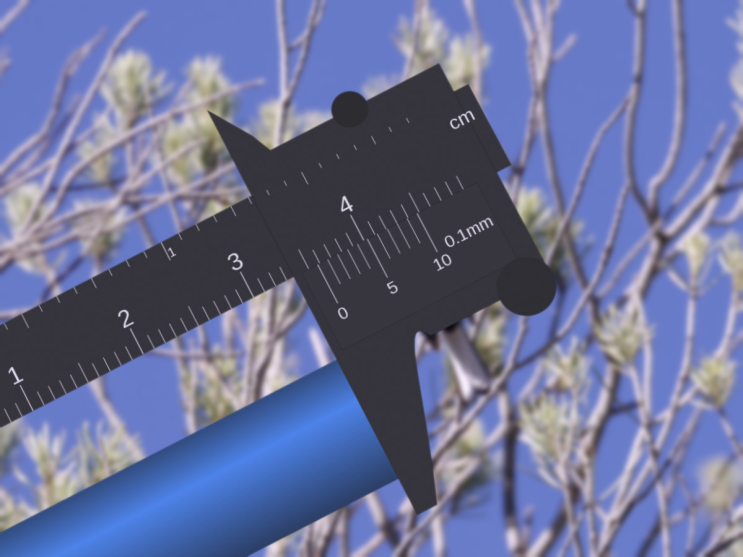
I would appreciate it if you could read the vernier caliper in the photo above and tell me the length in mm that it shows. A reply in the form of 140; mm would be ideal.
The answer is 35.8; mm
